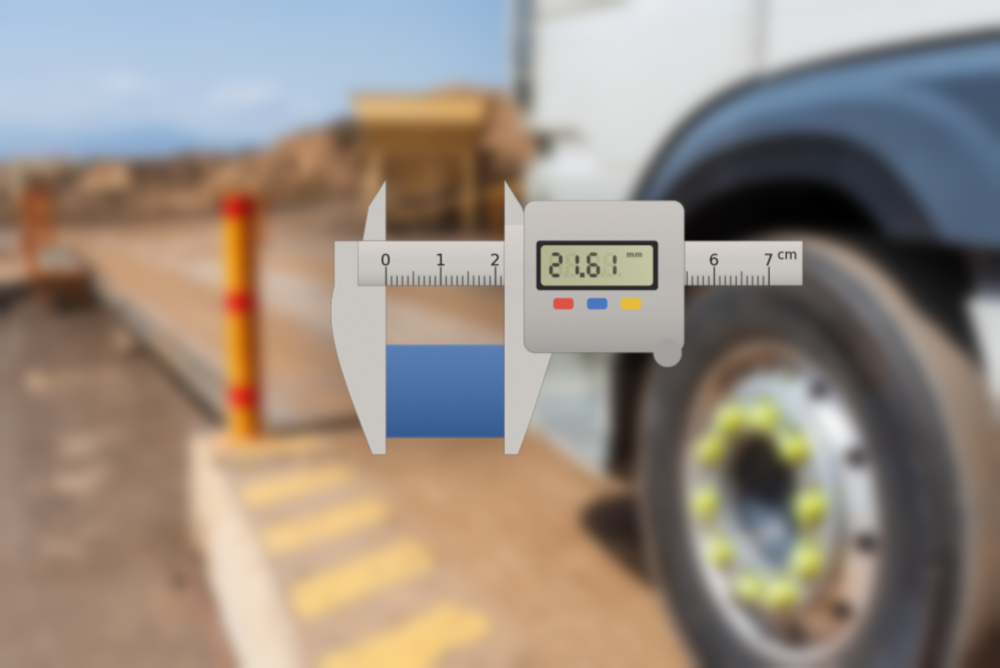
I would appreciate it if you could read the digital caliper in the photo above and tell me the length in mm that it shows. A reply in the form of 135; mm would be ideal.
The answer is 21.61; mm
